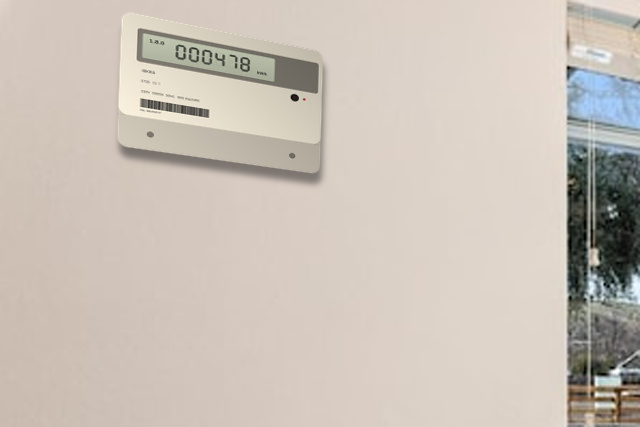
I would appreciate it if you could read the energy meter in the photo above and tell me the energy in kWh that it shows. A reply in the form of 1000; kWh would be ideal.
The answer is 478; kWh
